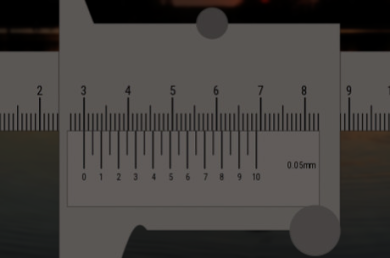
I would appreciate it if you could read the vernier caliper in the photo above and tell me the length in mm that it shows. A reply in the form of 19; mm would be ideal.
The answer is 30.0; mm
